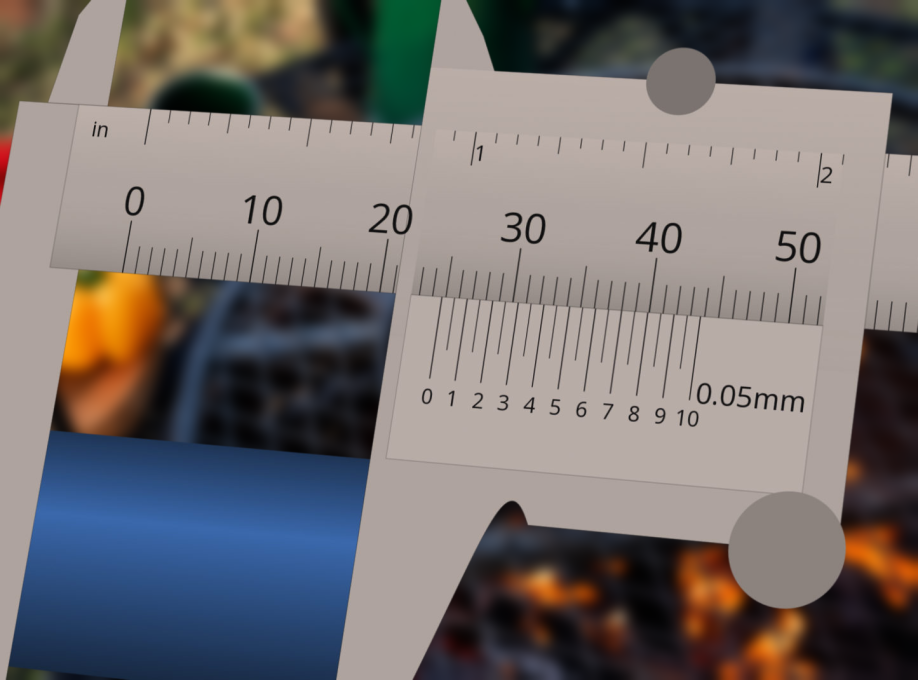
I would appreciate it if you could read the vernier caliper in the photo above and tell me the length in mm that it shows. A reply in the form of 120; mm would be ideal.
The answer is 24.7; mm
